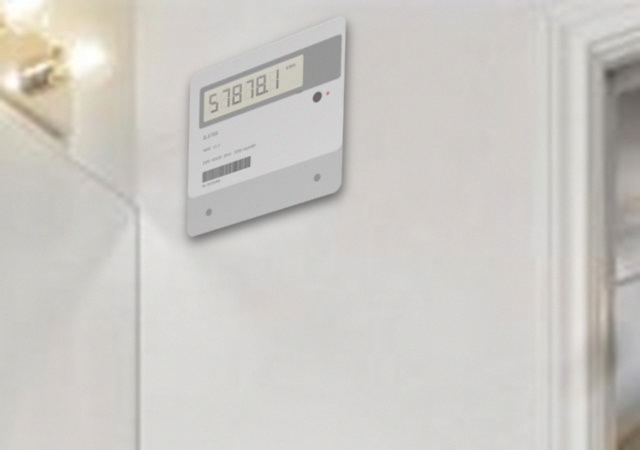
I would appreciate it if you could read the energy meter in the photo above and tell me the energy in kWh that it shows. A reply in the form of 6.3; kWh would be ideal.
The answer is 57878.1; kWh
